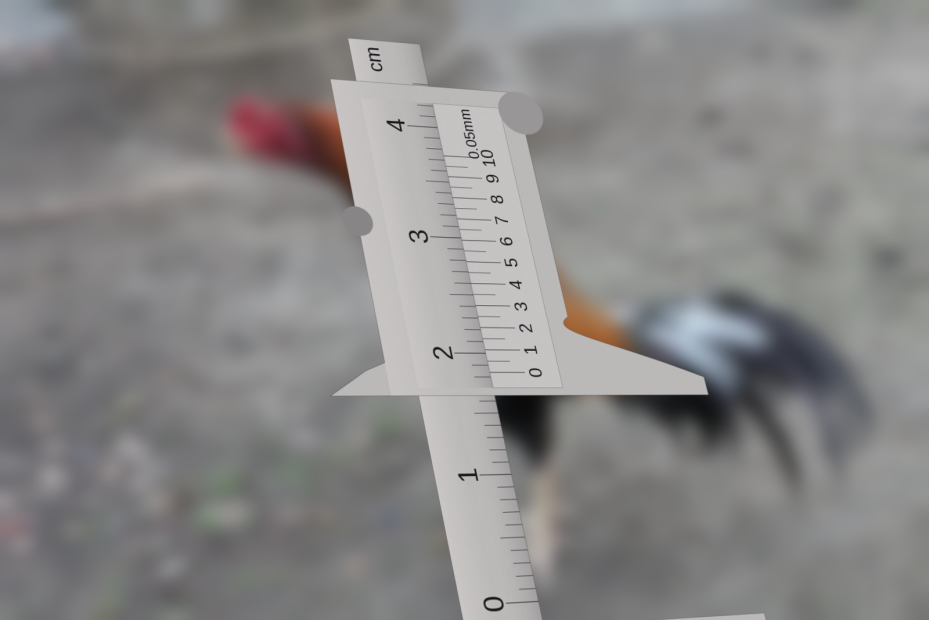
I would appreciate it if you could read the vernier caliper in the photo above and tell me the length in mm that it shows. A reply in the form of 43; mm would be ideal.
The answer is 18.4; mm
